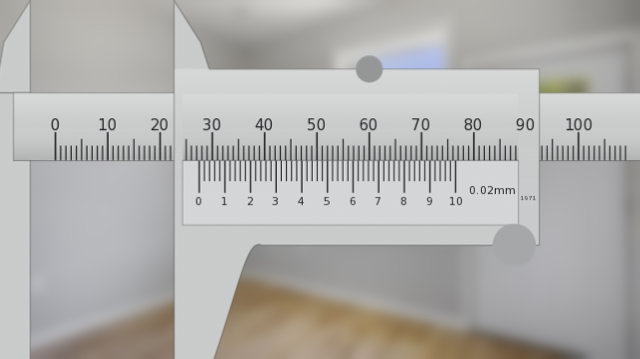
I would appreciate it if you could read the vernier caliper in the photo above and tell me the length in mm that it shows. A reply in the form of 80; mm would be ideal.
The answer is 27.5; mm
